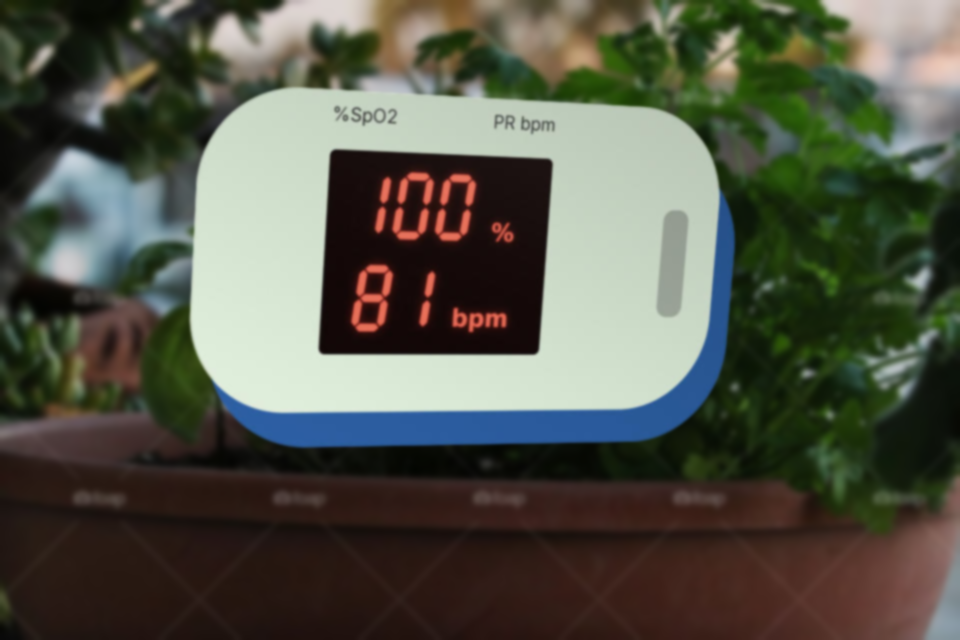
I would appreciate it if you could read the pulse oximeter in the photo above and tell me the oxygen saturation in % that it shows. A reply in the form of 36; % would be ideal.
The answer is 100; %
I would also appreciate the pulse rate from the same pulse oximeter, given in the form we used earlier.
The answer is 81; bpm
